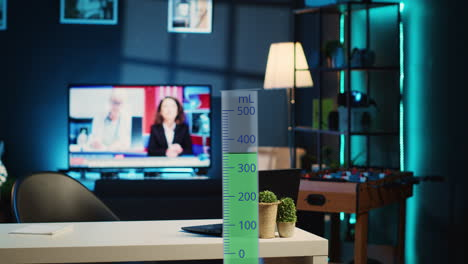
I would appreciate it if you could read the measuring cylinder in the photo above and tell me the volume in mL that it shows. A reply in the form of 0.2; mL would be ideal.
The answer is 350; mL
